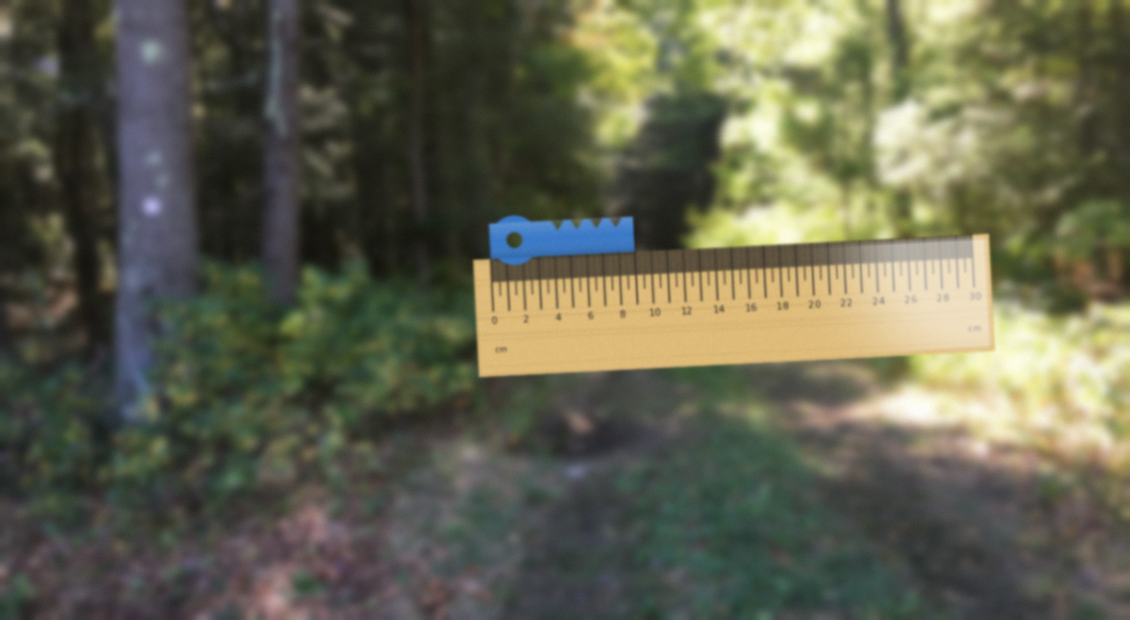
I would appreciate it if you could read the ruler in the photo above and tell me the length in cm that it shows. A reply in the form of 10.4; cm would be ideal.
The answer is 9; cm
